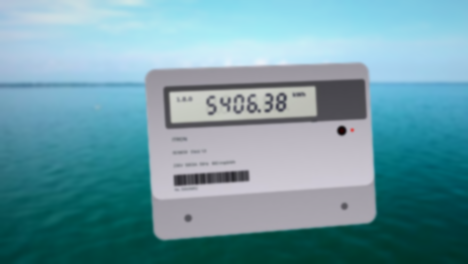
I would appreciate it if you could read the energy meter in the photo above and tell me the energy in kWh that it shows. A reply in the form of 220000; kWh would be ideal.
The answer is 5406.38; kWh
